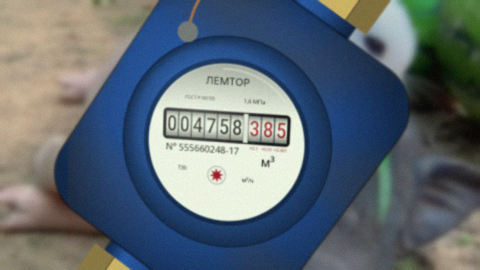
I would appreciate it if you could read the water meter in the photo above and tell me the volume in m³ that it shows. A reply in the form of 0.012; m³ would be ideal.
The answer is 4758.385; m³
